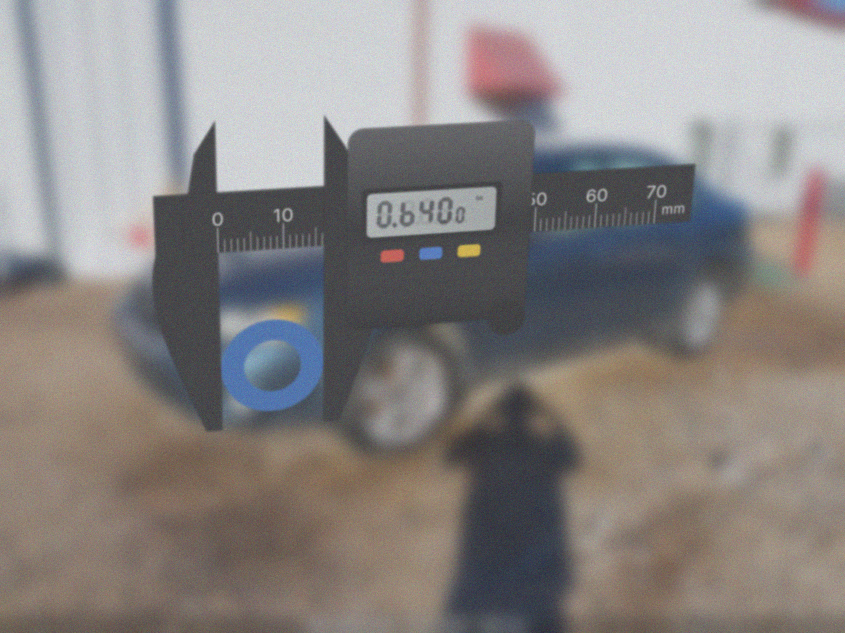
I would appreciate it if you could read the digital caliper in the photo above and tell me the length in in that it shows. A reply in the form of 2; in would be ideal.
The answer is 0.6400; in
